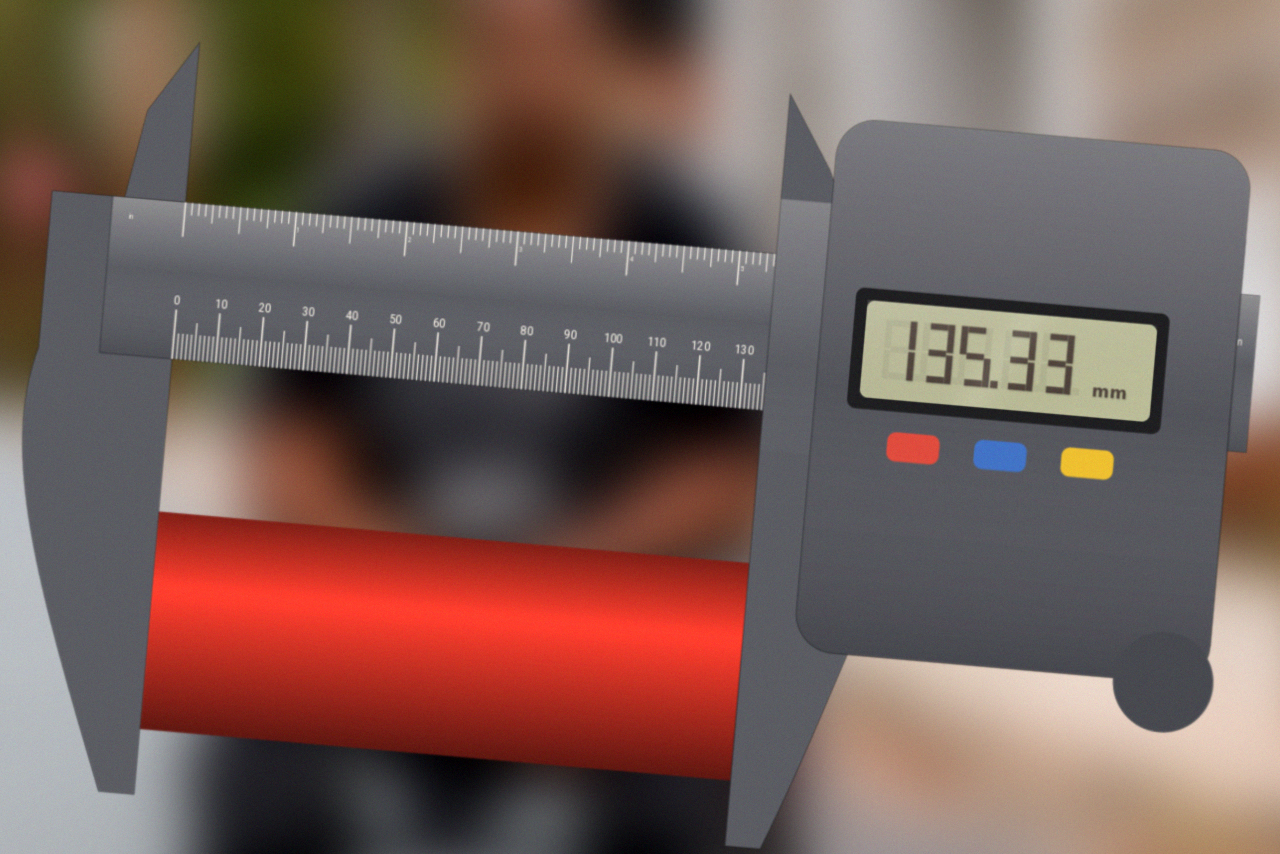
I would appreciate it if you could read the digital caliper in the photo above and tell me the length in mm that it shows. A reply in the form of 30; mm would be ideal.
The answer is 135.33; mm
